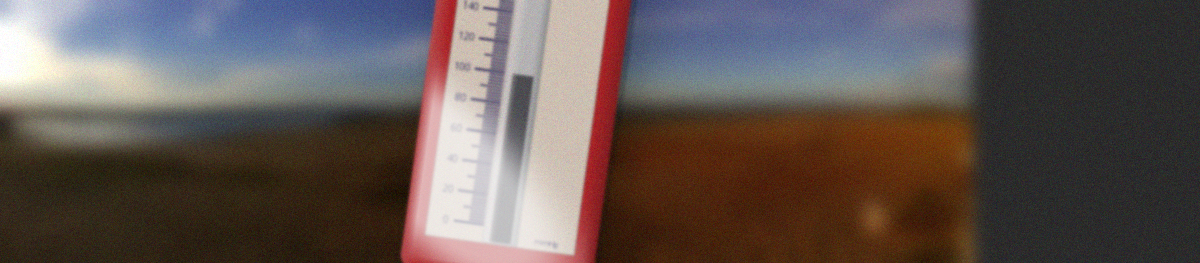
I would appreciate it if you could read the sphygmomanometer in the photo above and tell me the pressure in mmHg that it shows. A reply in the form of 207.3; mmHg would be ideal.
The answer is 100; mmHg
